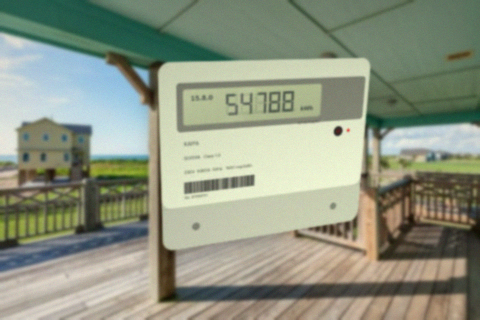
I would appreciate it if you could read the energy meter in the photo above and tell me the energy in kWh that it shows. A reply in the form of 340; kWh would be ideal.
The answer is 54788; kWh
